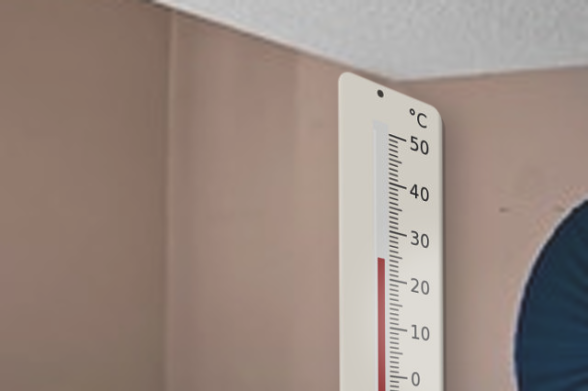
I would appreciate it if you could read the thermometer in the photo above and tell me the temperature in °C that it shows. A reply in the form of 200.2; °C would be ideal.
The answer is 24; °C
